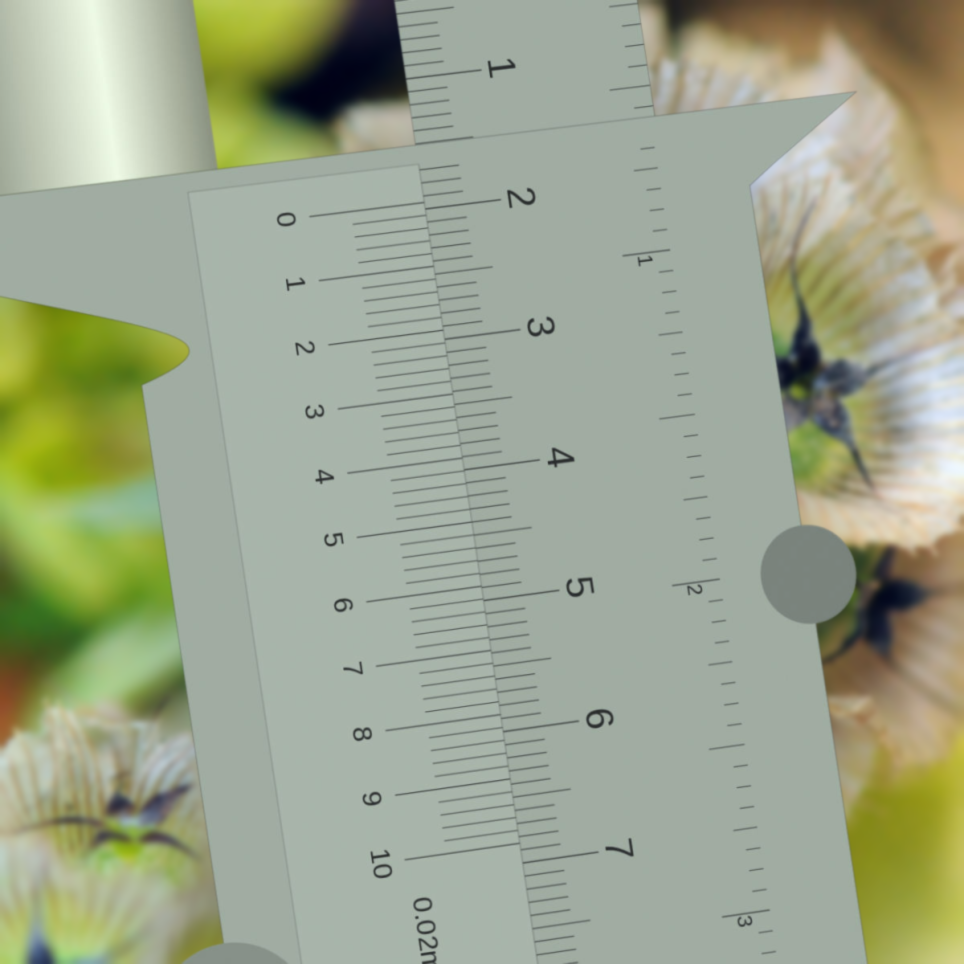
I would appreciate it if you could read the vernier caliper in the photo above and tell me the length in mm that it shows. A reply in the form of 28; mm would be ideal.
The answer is 19.5; mm
